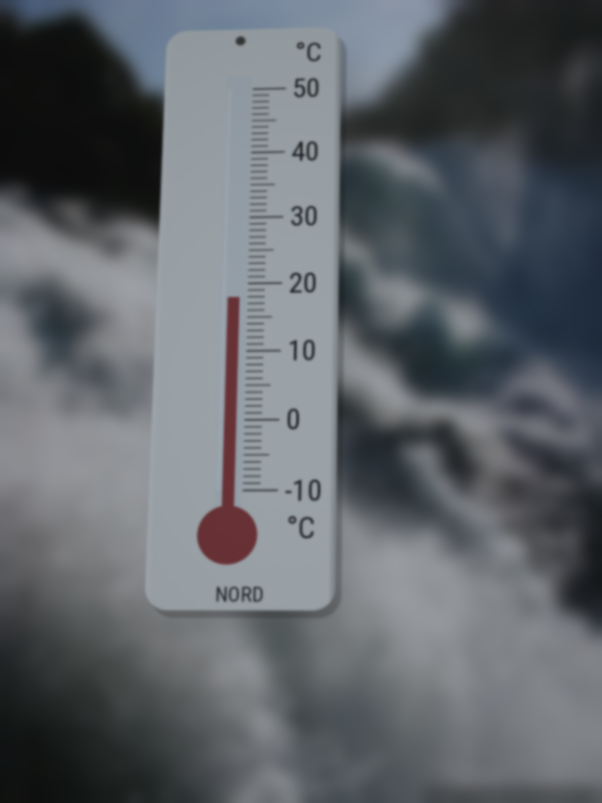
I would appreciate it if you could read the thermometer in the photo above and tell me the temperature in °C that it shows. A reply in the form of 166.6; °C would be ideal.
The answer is 18; °C
